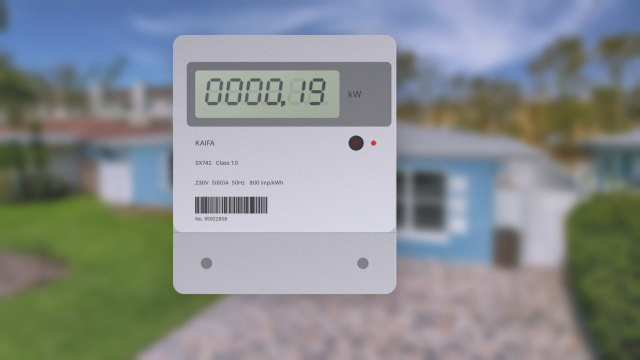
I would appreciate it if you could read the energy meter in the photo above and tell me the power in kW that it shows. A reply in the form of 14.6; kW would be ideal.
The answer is 0.19; kW
